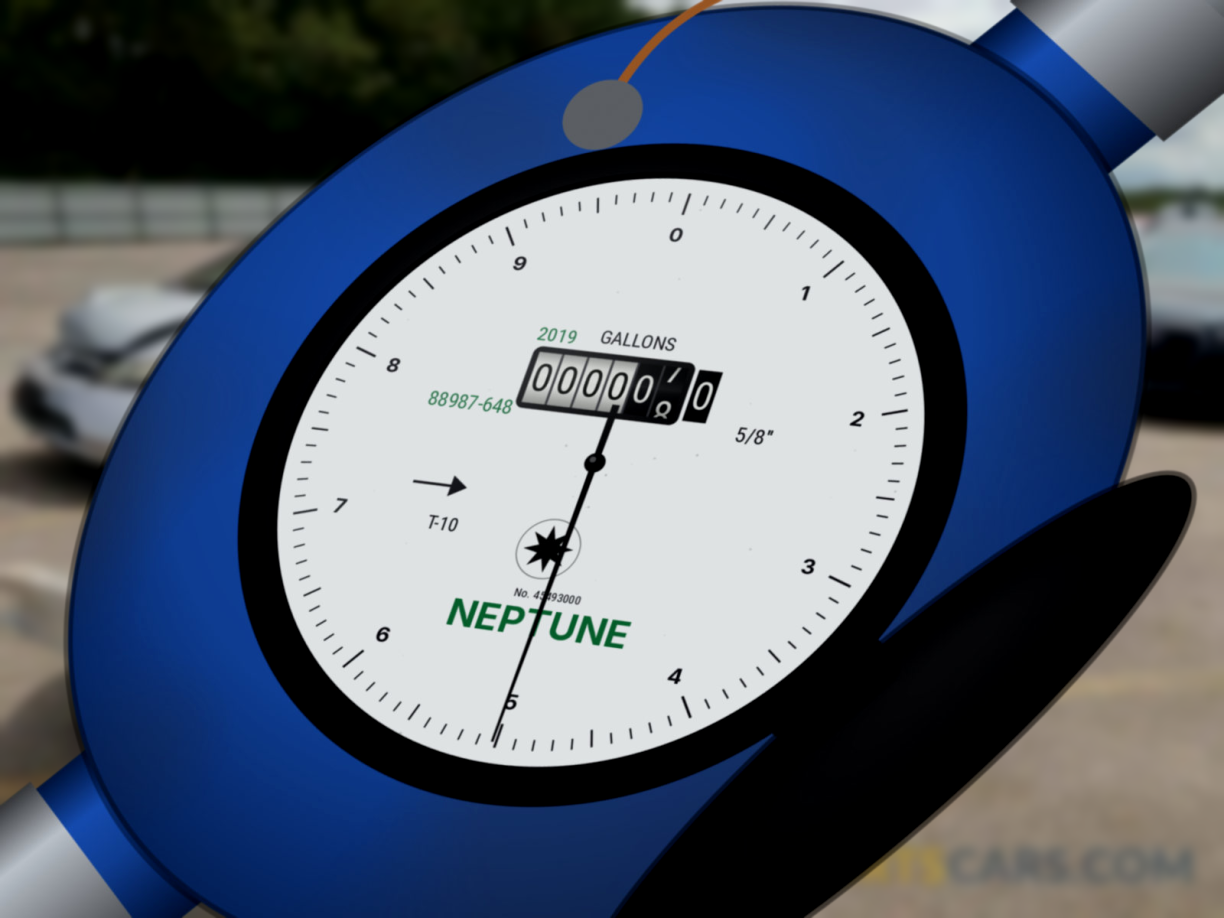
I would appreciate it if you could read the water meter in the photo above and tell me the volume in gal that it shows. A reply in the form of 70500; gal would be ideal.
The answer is 75.0; gal
